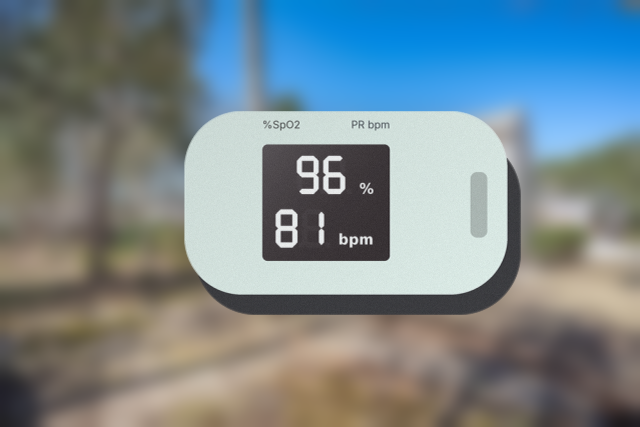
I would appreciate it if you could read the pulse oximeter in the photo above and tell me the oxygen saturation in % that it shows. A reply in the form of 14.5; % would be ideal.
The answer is 96; %
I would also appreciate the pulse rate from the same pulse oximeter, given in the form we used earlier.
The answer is 81; bpm
